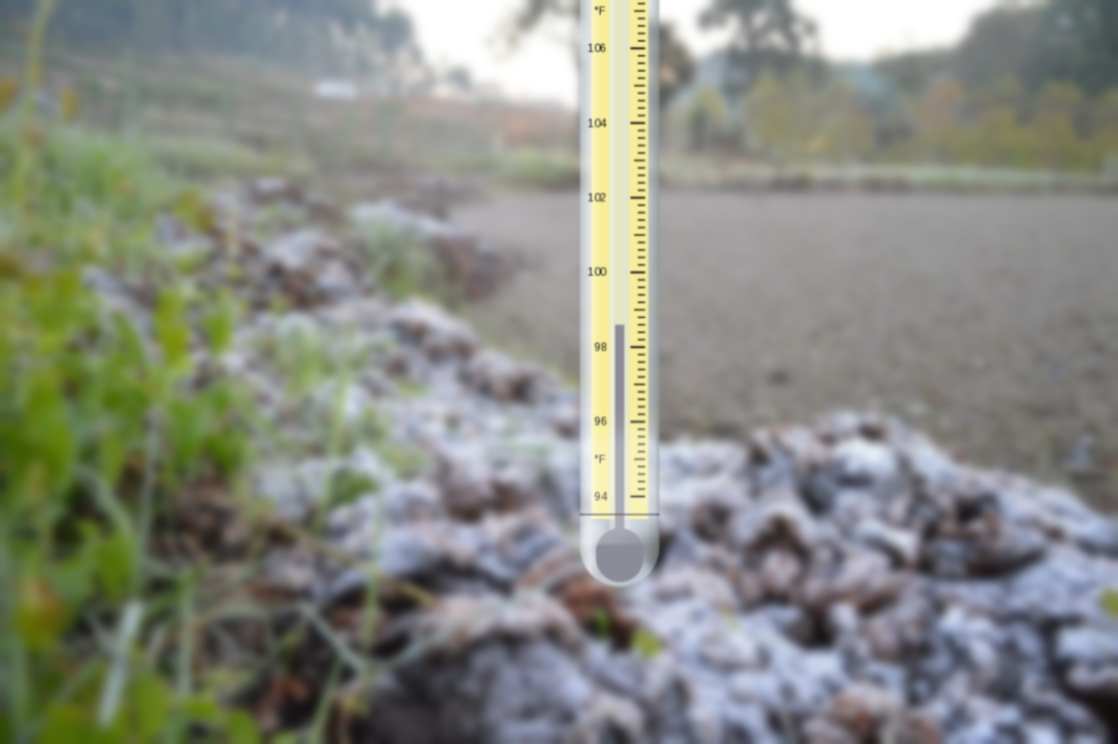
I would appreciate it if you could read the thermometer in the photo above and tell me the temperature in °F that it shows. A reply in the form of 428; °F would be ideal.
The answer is 98.6; °F
